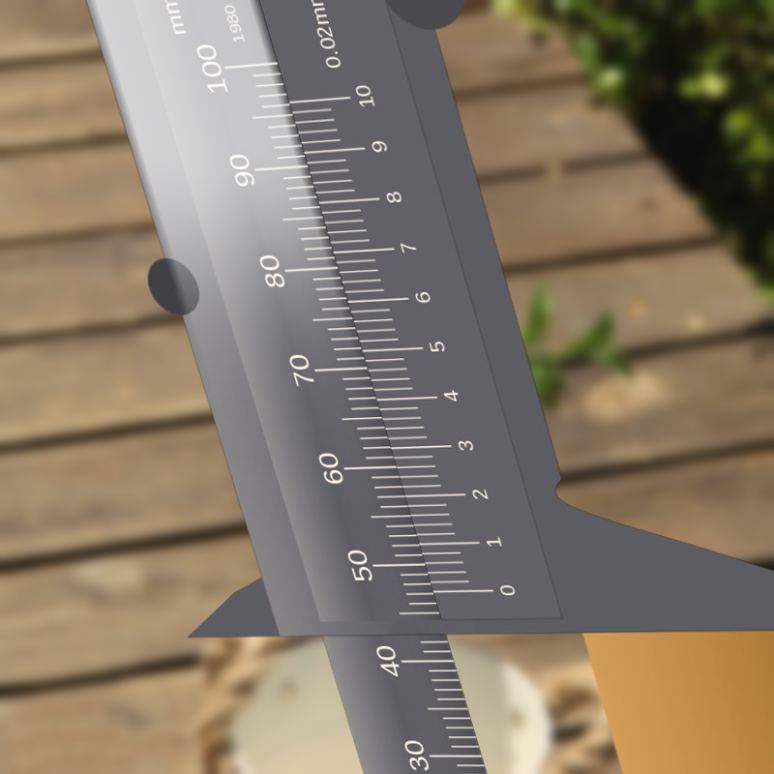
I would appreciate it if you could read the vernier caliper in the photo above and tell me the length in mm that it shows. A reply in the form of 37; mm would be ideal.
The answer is 47.2; mm
